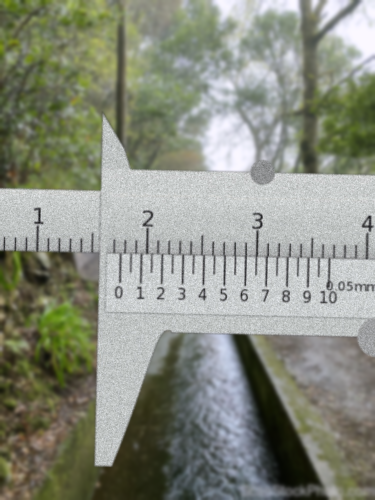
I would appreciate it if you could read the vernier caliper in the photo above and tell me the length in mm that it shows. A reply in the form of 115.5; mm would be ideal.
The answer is 17.6; mm
